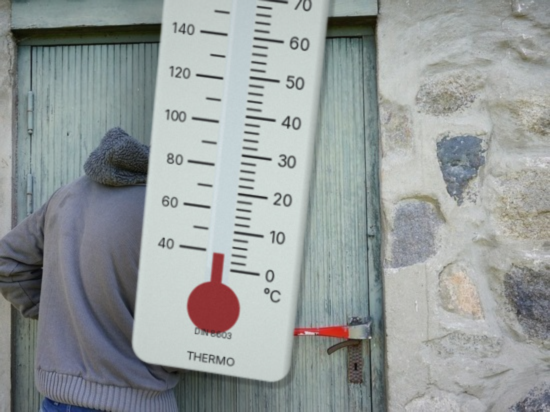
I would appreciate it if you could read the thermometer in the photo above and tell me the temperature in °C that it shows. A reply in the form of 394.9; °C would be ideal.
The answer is 4; °C
